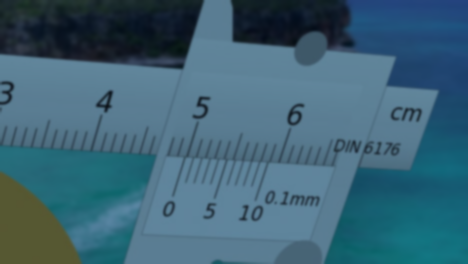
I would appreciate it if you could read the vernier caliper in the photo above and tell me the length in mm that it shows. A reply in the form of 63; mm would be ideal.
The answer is 49.8; mm
